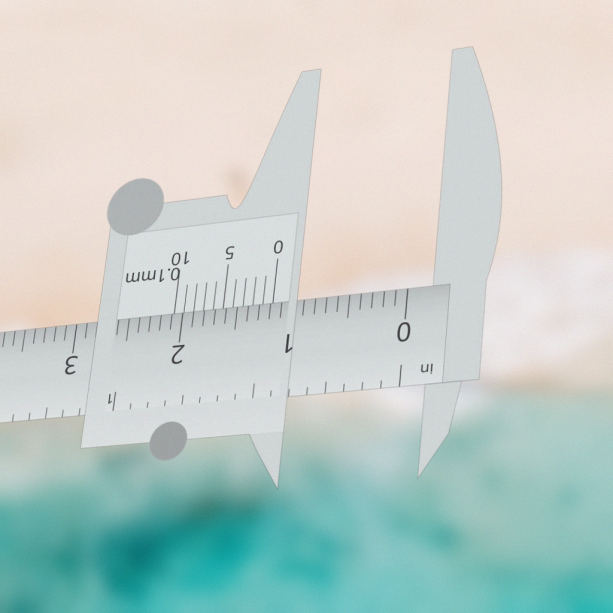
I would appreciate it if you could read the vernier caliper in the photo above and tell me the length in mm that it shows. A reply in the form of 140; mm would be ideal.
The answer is 11.8; mm
